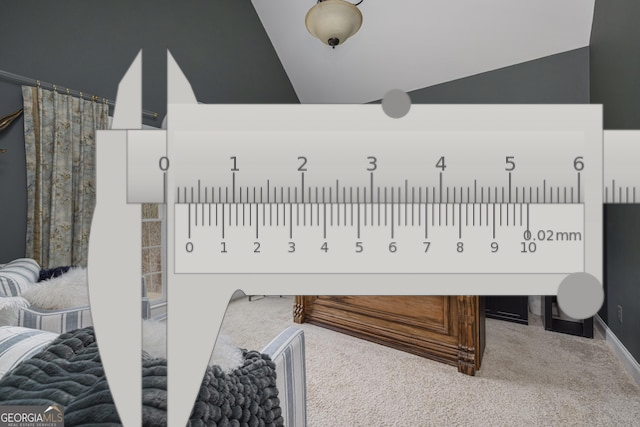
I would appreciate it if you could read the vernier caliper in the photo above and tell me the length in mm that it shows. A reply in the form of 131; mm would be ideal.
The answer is 3.6; mm
